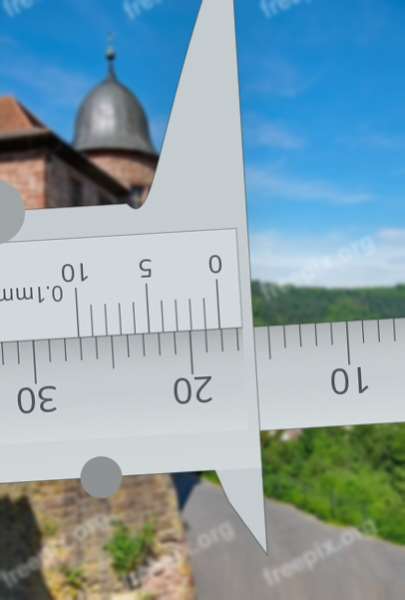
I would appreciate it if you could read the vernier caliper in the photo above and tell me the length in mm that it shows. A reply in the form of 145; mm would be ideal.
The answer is 18.1; mm
